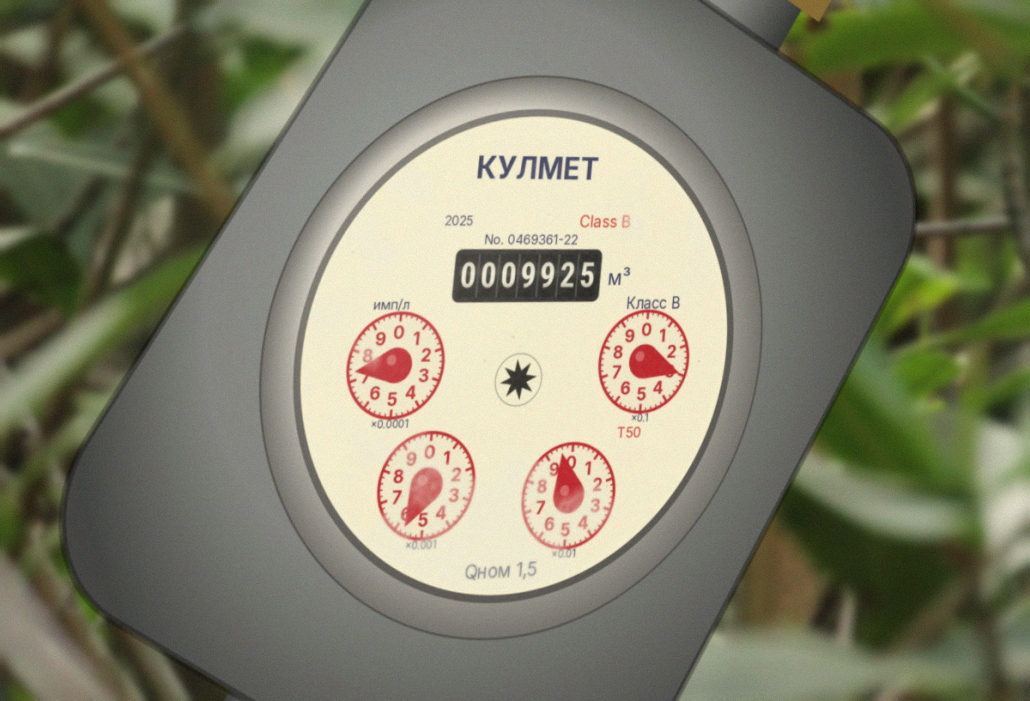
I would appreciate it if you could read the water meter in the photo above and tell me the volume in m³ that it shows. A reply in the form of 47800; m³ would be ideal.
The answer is 9925.2957; m³
